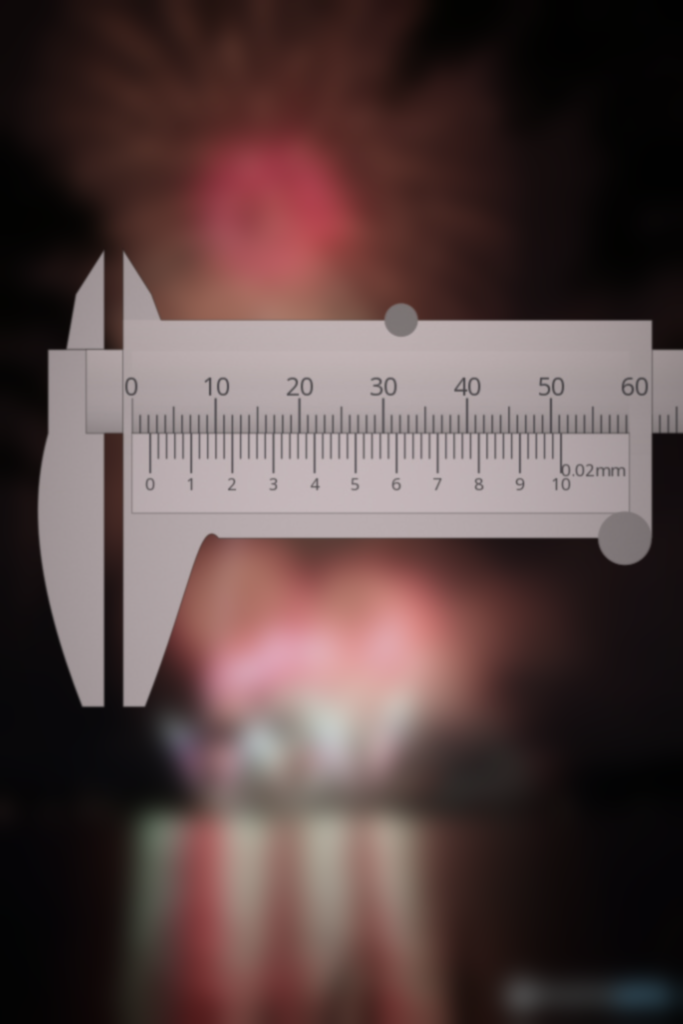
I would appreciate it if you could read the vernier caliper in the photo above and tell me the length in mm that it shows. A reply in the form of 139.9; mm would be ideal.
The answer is 2.2; mm
